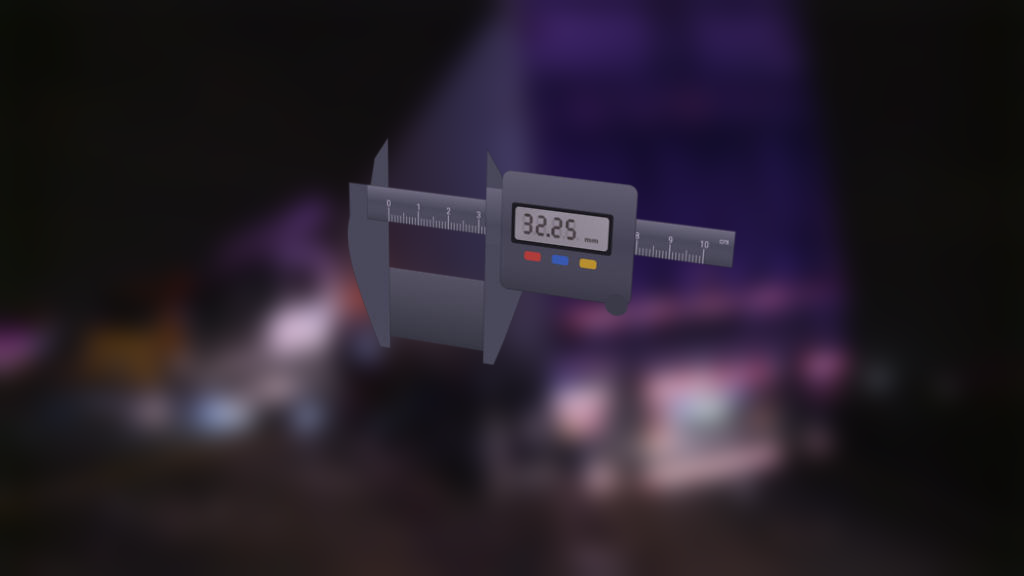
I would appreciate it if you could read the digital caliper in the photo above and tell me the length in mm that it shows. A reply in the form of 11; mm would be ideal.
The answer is 32.25; mm
